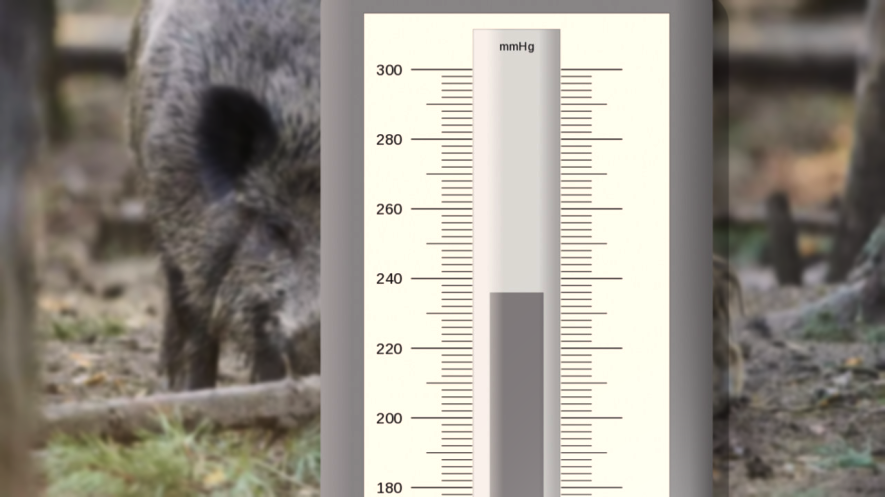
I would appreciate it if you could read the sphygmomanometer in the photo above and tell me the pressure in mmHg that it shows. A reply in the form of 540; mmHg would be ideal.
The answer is 236; mmHg
